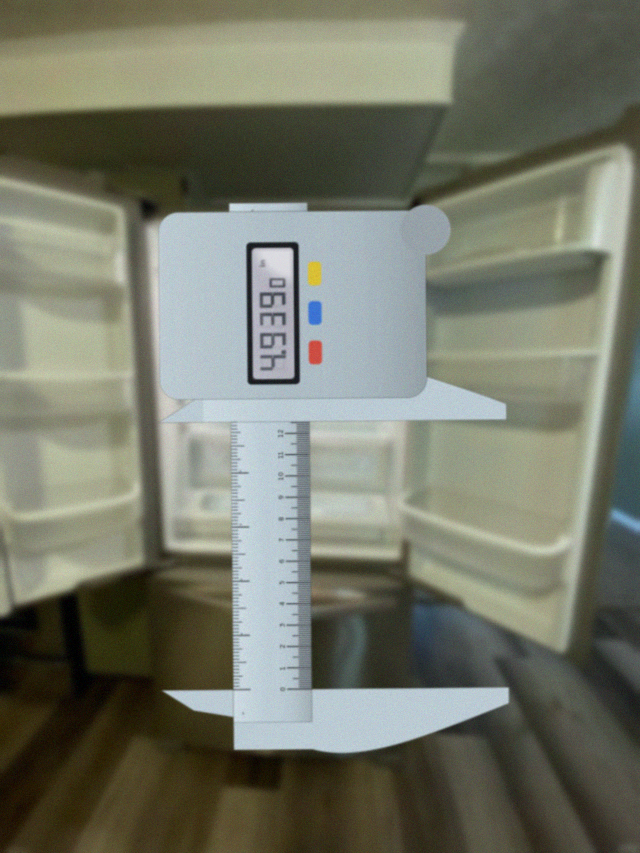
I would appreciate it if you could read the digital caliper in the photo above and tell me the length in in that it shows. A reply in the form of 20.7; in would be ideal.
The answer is 4.9390; in
